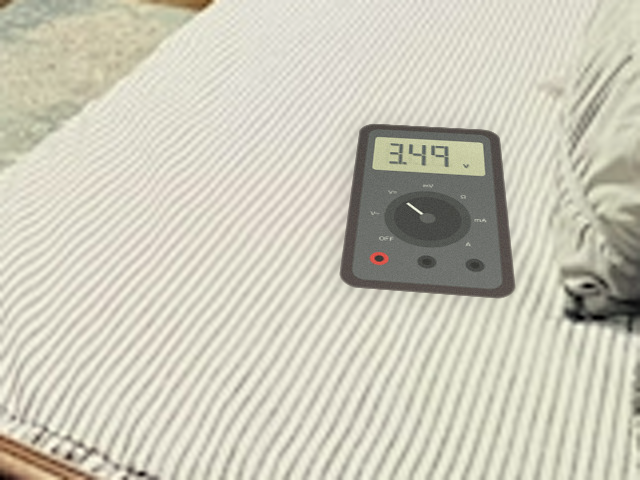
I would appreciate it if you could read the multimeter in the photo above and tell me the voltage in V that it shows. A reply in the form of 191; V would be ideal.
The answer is 3.49; V
